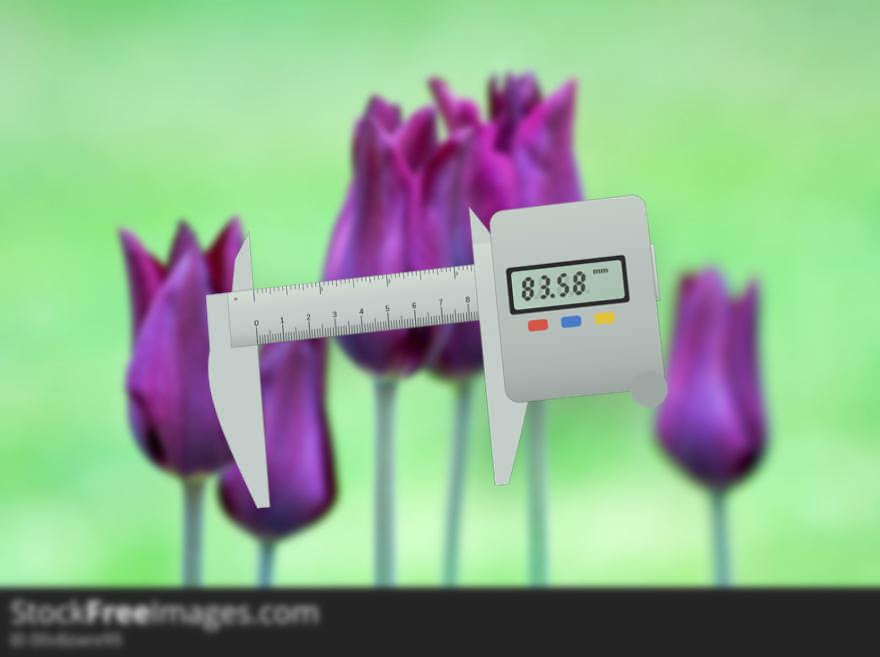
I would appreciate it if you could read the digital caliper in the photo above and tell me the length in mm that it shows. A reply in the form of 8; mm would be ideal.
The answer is 83.58; mm
